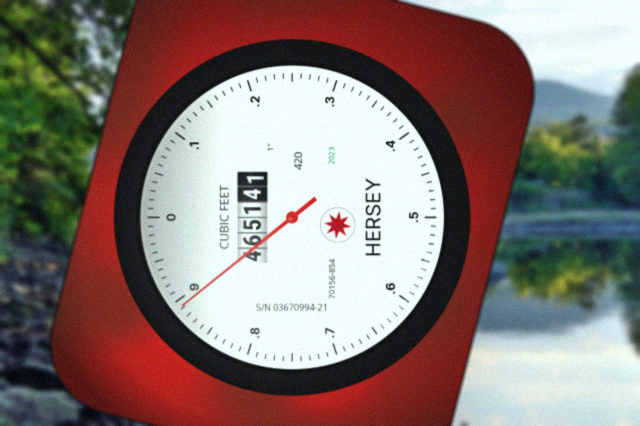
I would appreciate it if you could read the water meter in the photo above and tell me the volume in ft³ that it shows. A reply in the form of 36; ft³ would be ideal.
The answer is 465140.89; ft³
